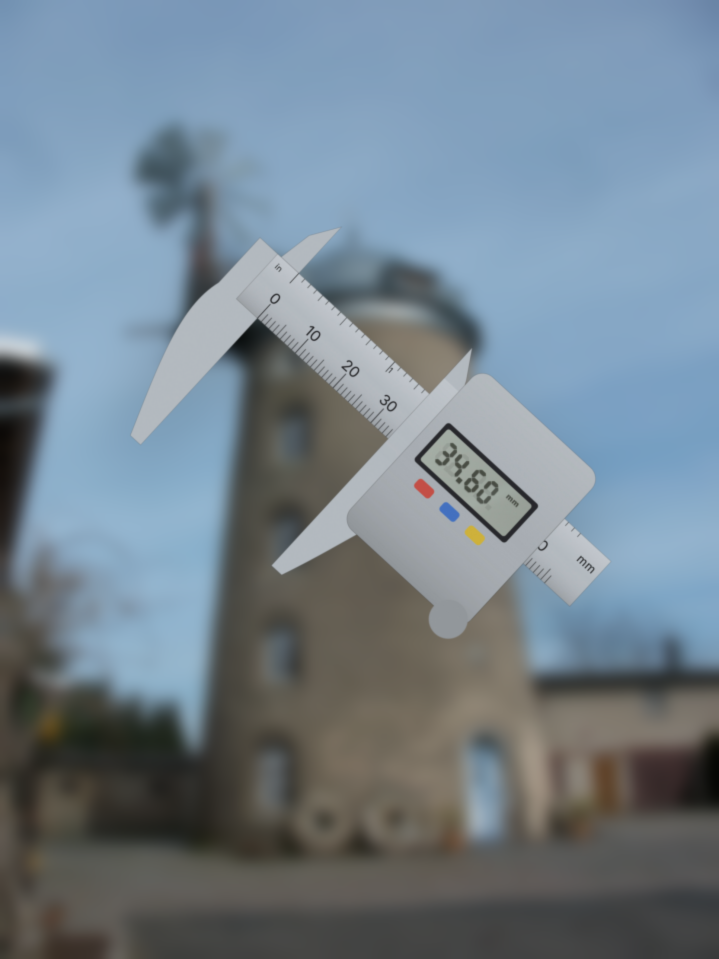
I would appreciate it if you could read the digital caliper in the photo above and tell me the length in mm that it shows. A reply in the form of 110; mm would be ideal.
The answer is 34.60; mm
